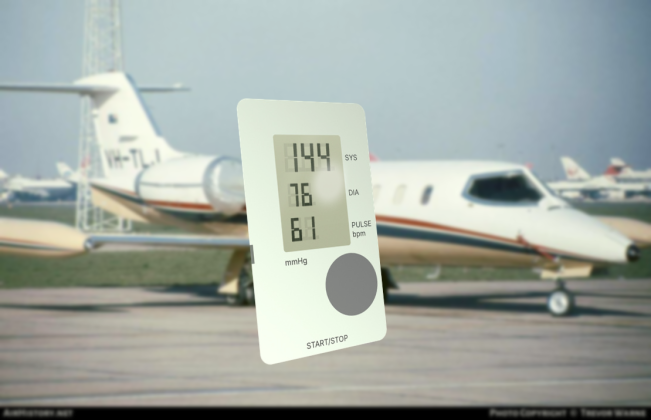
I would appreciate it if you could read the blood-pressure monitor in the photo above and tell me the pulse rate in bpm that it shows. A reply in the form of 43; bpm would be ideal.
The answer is 61; bpm
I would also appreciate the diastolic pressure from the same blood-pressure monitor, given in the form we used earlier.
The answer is 76; mmHg
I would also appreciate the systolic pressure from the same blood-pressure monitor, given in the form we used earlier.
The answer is 144; mmHg
